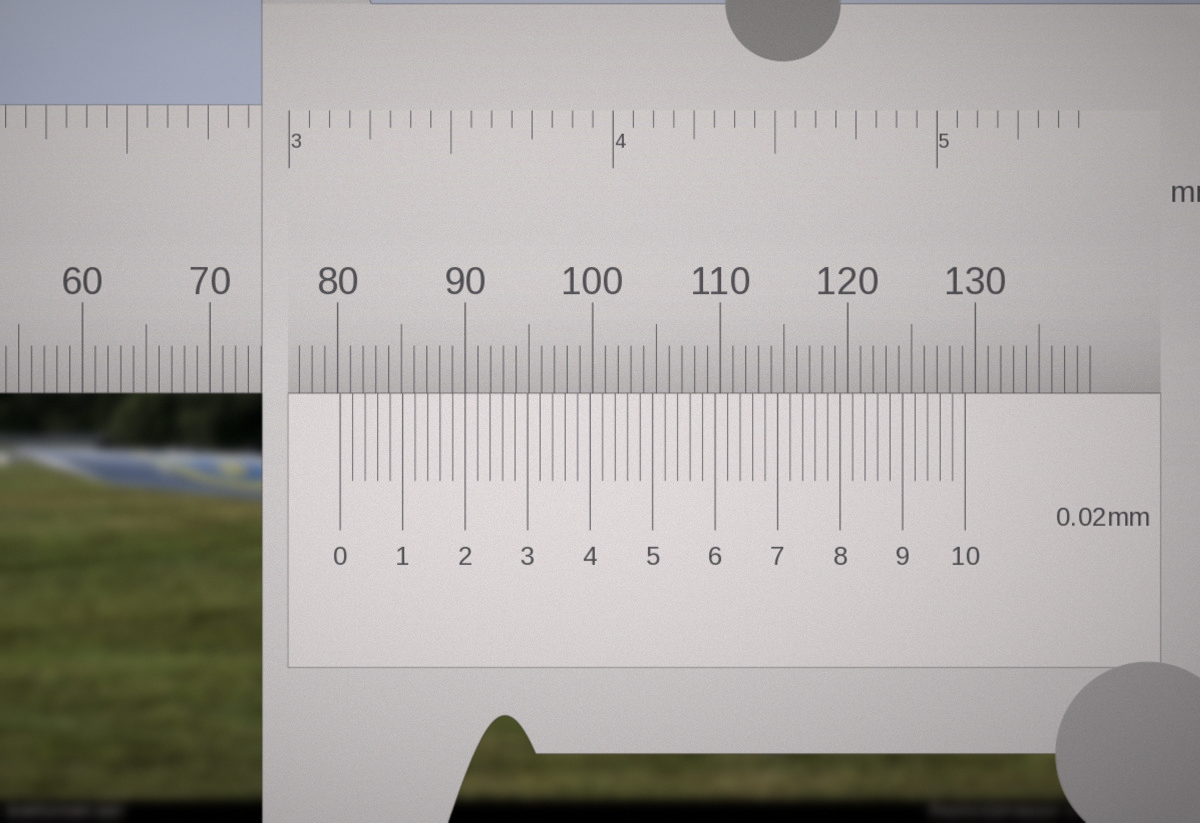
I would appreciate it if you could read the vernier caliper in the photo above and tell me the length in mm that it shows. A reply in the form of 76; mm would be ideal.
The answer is 80.2; mm
